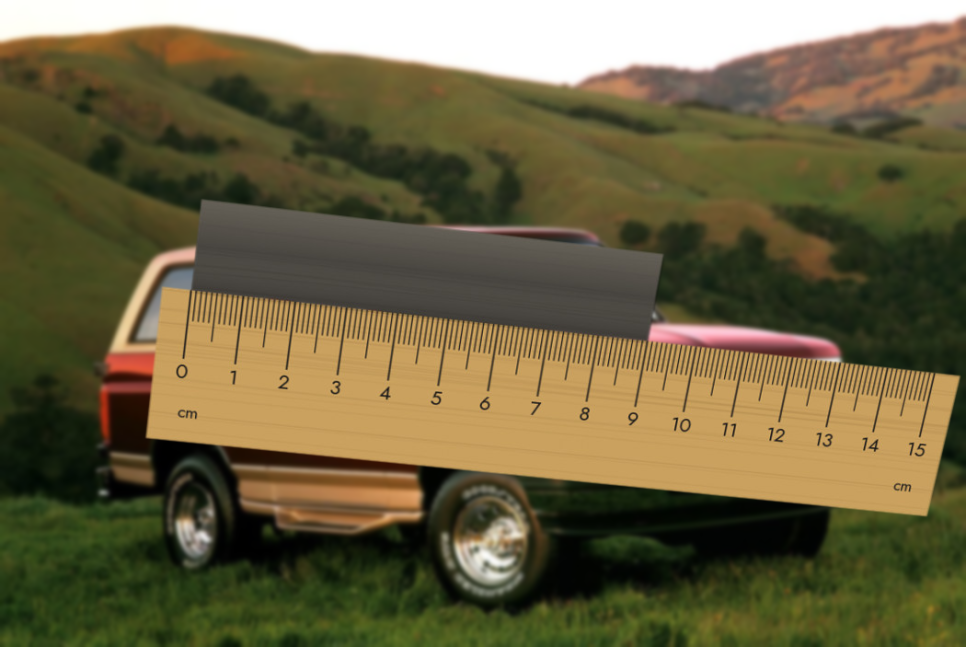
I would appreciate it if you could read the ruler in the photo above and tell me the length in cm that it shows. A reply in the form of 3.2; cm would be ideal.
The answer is 9; cm
